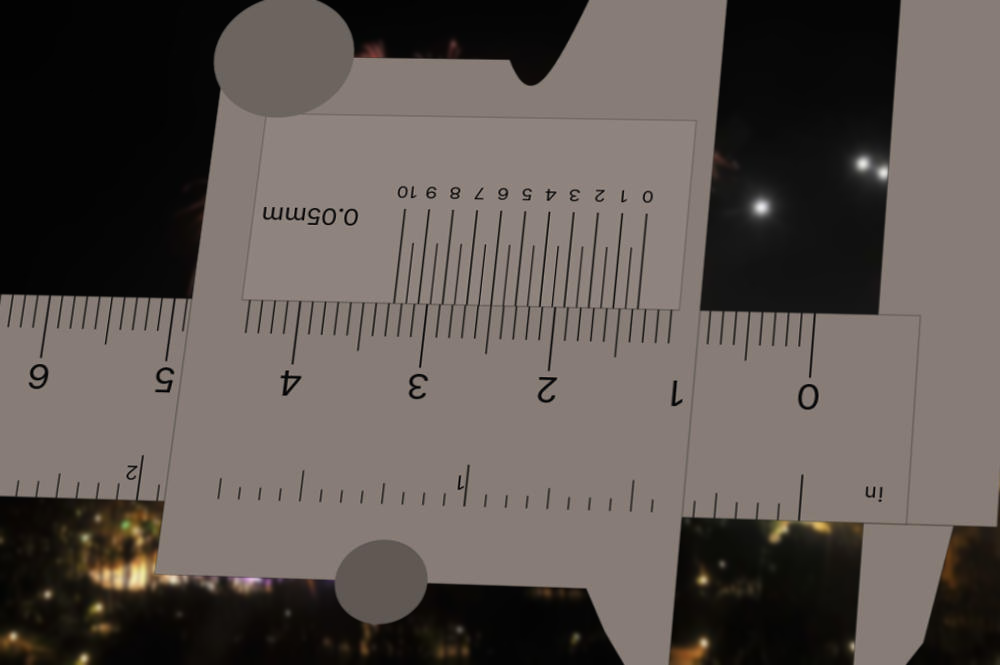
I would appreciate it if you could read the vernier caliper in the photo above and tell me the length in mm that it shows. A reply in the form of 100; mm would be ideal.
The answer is 13.6; mm
